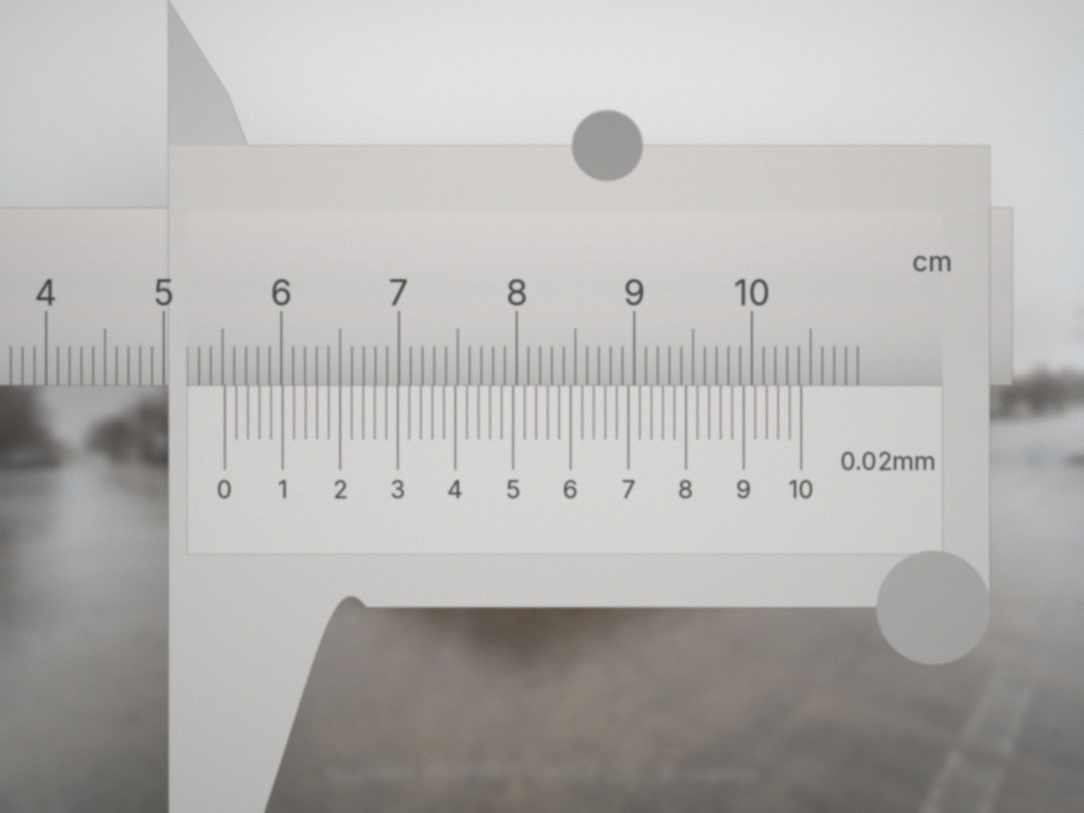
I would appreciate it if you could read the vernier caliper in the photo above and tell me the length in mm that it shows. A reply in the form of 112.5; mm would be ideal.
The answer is 55.2; mm
